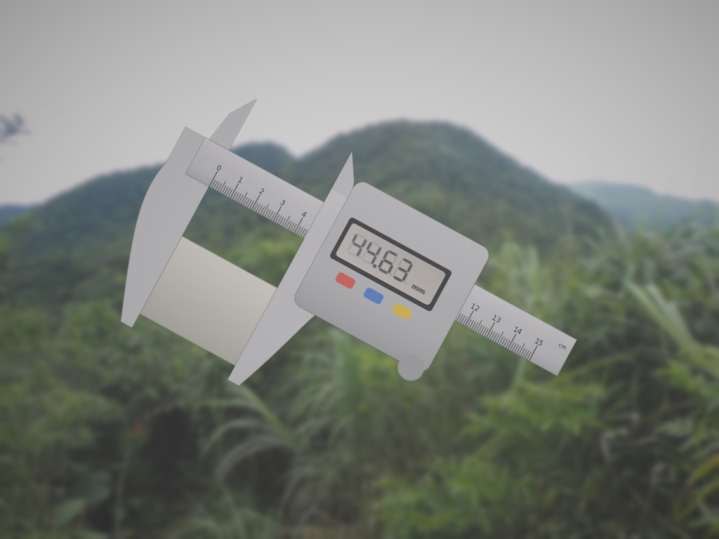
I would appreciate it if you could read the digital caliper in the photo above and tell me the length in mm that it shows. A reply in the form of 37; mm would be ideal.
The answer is 44.63; mm
